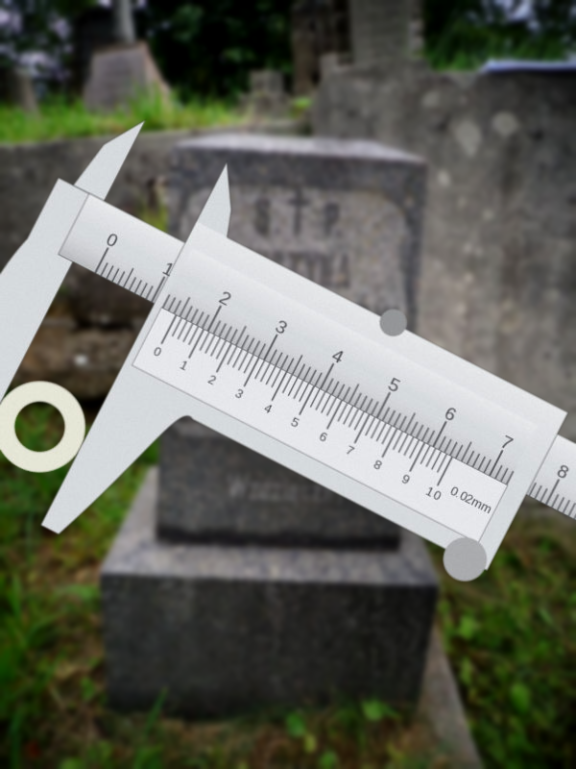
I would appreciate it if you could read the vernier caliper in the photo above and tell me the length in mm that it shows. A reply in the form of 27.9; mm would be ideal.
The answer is 14.4; mm
